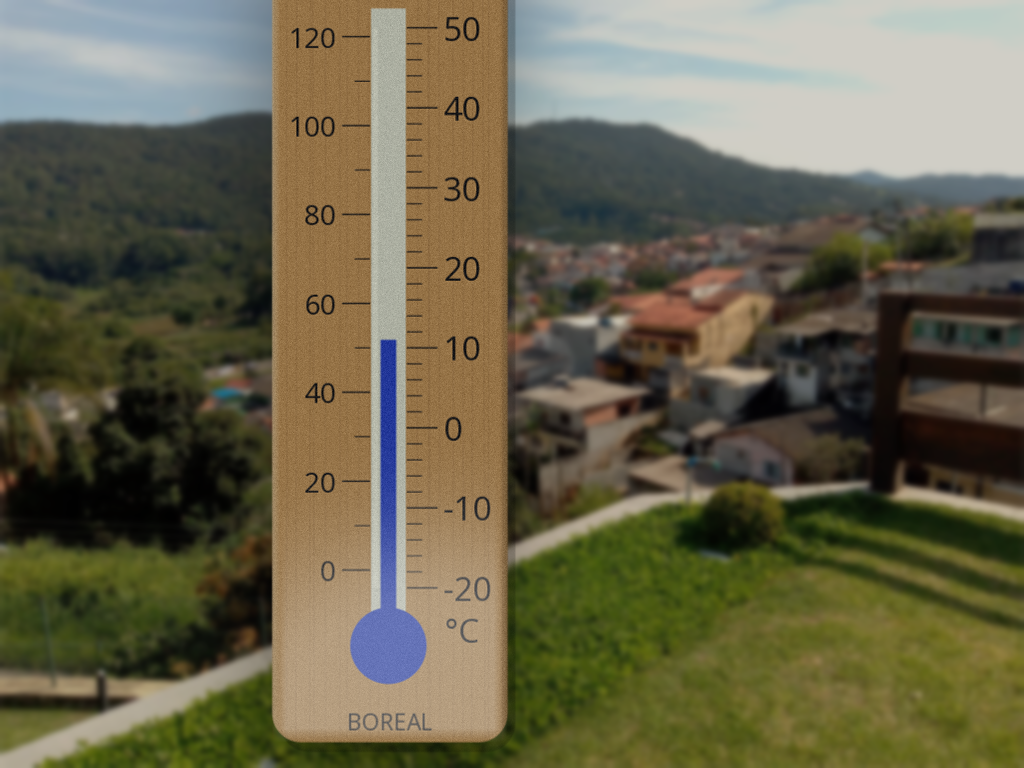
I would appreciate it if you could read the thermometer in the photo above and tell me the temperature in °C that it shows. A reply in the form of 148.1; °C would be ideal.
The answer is 11; °C
